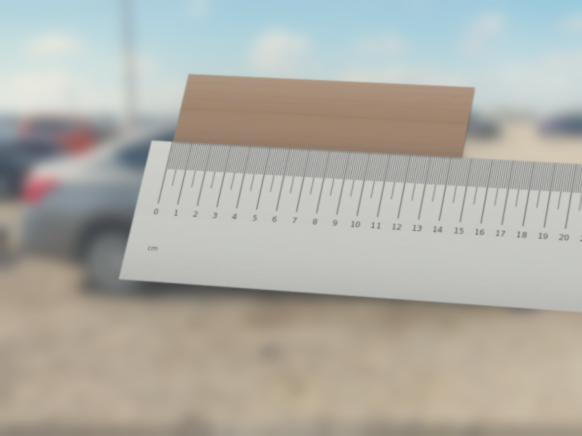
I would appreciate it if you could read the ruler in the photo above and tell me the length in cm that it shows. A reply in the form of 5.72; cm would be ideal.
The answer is 14.5; cm
